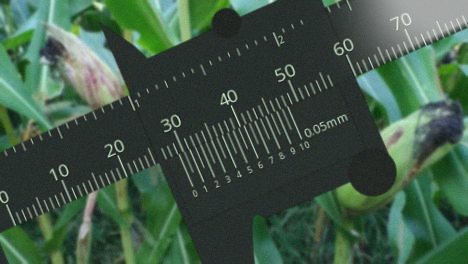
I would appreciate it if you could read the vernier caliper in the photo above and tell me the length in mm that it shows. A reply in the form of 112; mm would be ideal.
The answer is 29.2; mm
